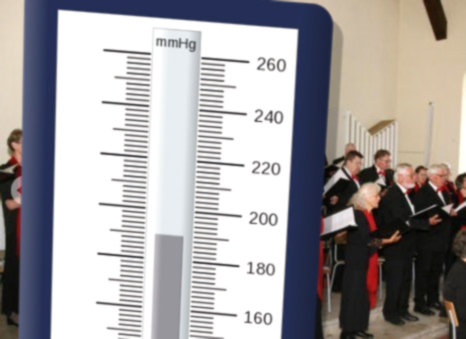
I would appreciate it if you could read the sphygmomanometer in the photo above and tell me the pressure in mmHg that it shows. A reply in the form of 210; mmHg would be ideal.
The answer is 190; mmHg
